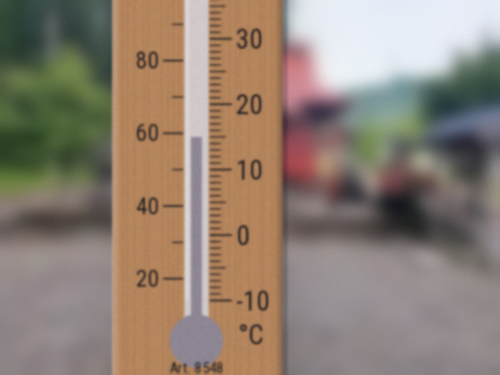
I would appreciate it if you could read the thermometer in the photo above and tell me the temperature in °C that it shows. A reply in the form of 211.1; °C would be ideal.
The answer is 15; °C
